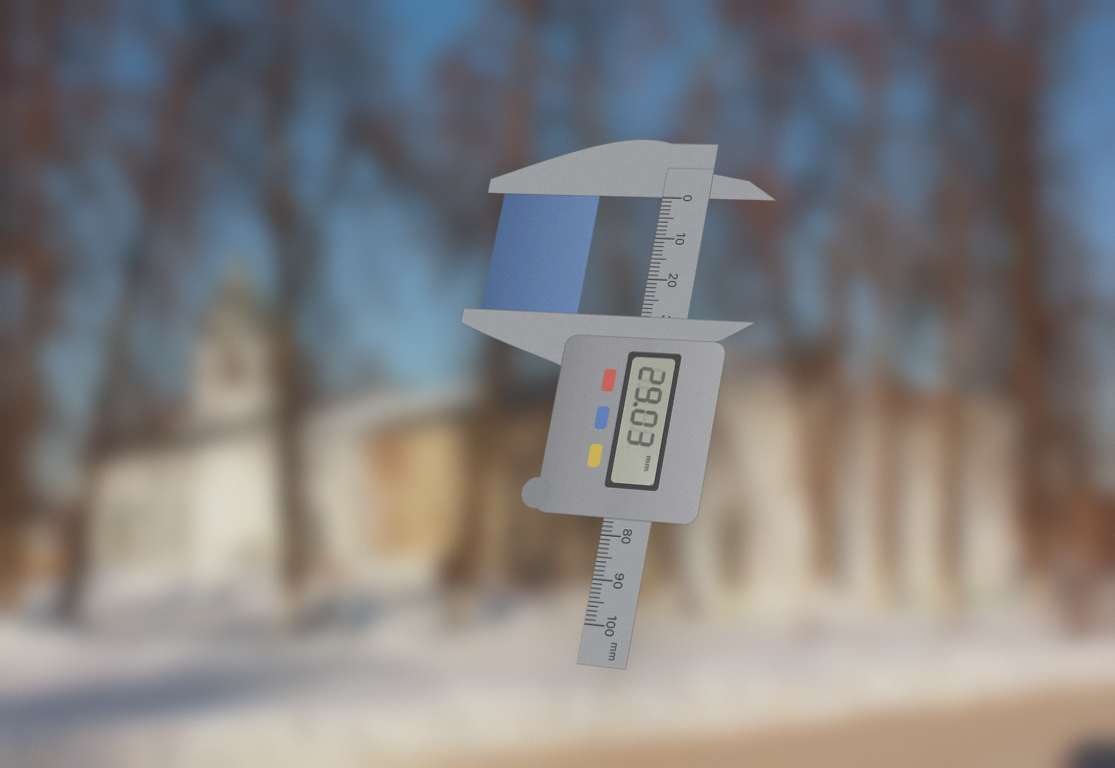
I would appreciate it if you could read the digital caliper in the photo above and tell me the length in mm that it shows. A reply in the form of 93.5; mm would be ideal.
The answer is 29.03; mm
